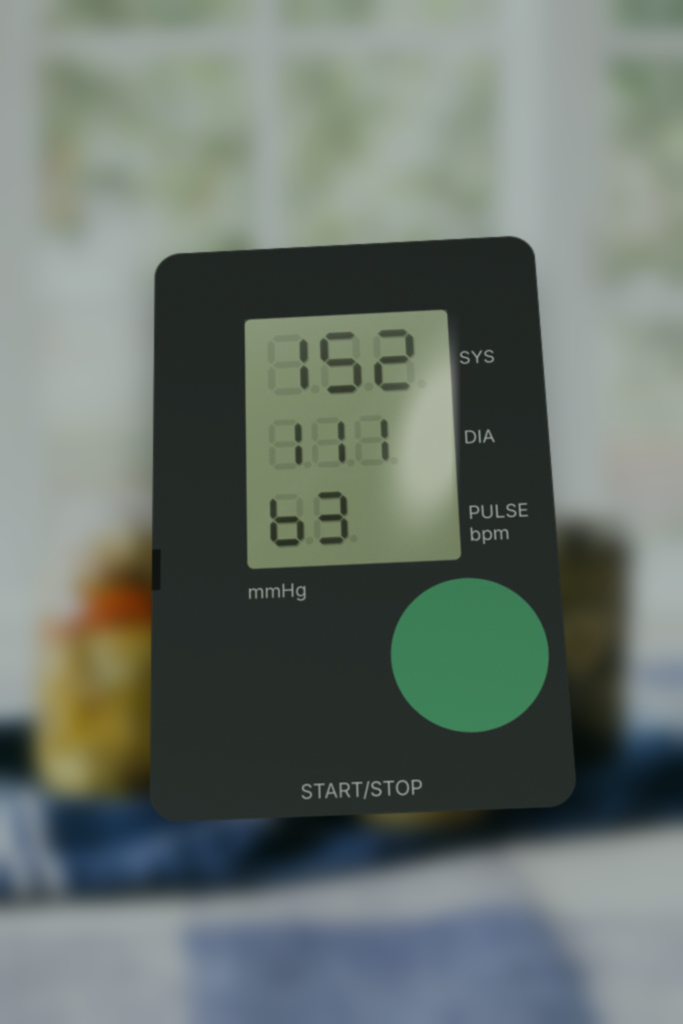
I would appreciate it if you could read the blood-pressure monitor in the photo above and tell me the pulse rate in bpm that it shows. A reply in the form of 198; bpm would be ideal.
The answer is 63; bpm
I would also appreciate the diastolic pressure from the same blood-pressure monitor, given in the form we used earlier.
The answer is 111; mmHg
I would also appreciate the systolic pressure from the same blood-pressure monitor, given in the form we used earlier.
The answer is 152; mmHg
